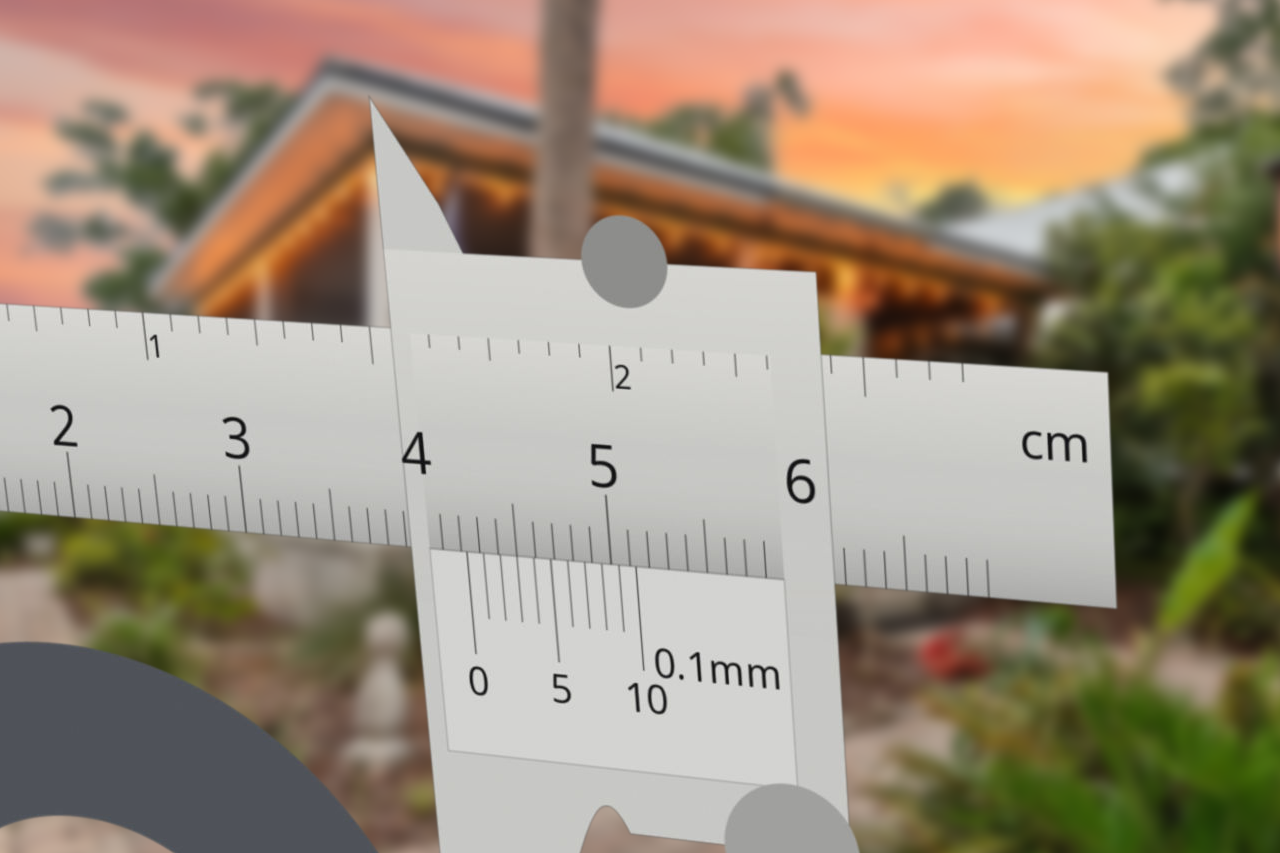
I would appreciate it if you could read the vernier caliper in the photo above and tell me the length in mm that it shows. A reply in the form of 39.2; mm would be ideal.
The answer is 42.3; mm
